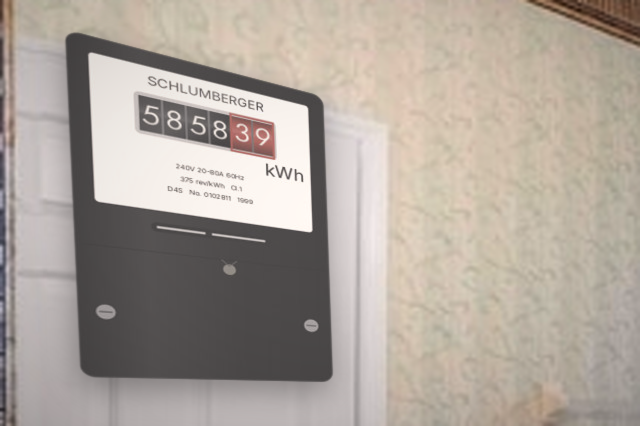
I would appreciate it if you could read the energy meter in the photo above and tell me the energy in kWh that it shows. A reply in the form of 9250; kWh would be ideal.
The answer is 5858.39; kWh
